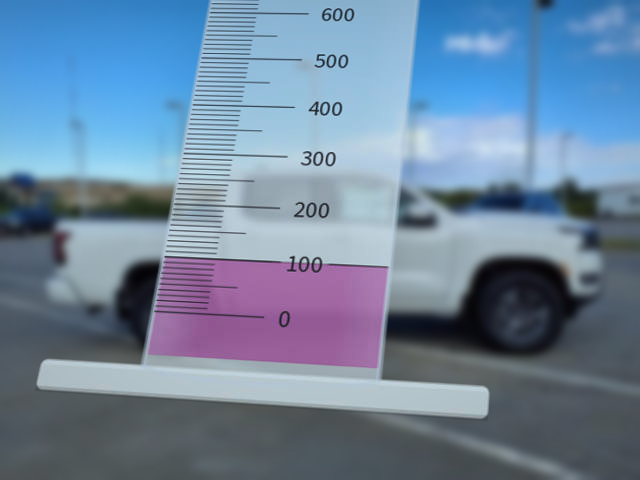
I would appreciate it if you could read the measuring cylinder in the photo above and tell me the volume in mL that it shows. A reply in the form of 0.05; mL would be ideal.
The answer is 100; mL
